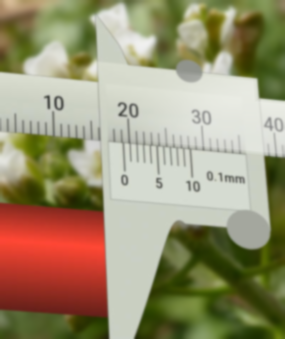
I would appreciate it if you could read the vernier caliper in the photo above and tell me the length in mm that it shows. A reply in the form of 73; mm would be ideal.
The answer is 19.2; mm
